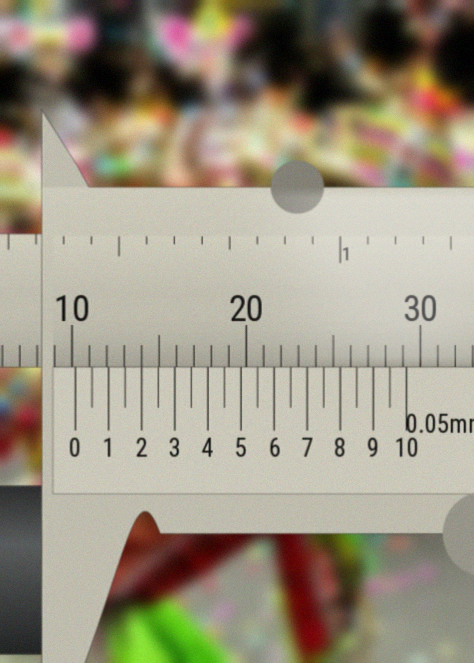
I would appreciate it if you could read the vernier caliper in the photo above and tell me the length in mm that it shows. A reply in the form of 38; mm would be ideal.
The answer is 10.2; mm
